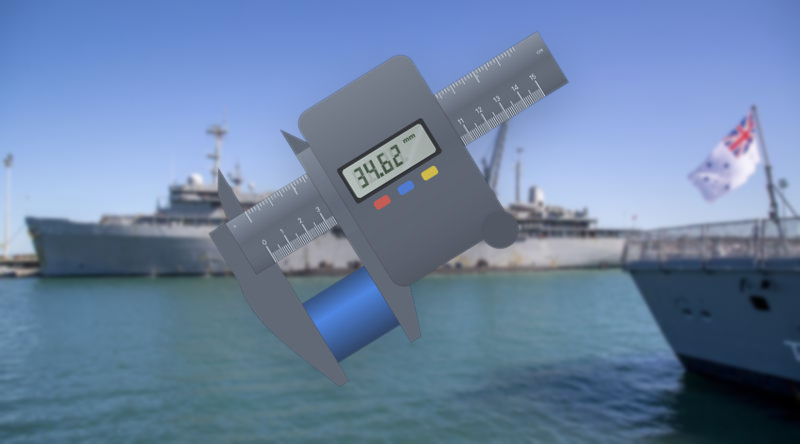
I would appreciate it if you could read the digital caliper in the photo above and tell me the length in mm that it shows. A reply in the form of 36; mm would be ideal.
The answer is 34.62; mm
